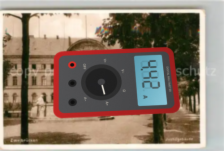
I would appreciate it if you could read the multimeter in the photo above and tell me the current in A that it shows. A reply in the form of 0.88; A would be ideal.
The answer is 4.42; A
